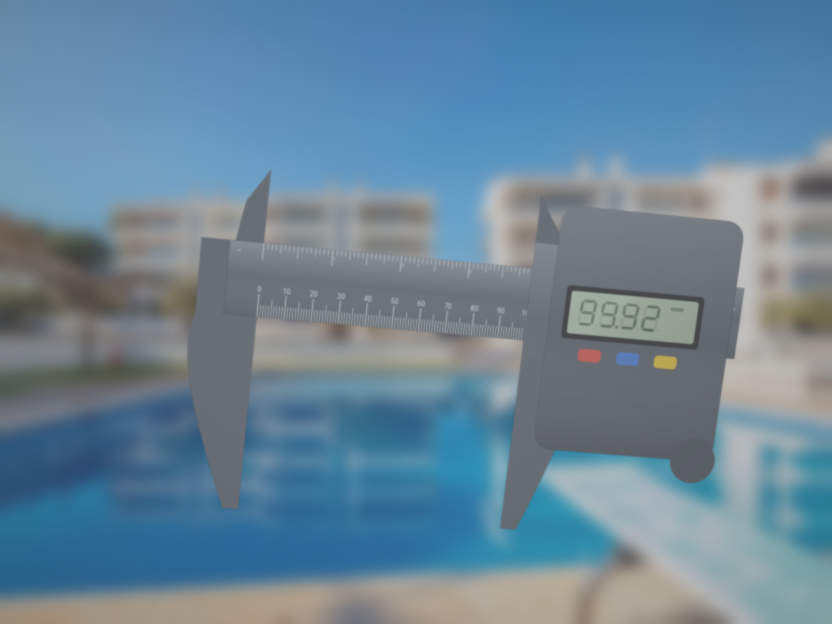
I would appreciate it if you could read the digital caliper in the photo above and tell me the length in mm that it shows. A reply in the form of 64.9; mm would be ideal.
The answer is 99.92; mm
